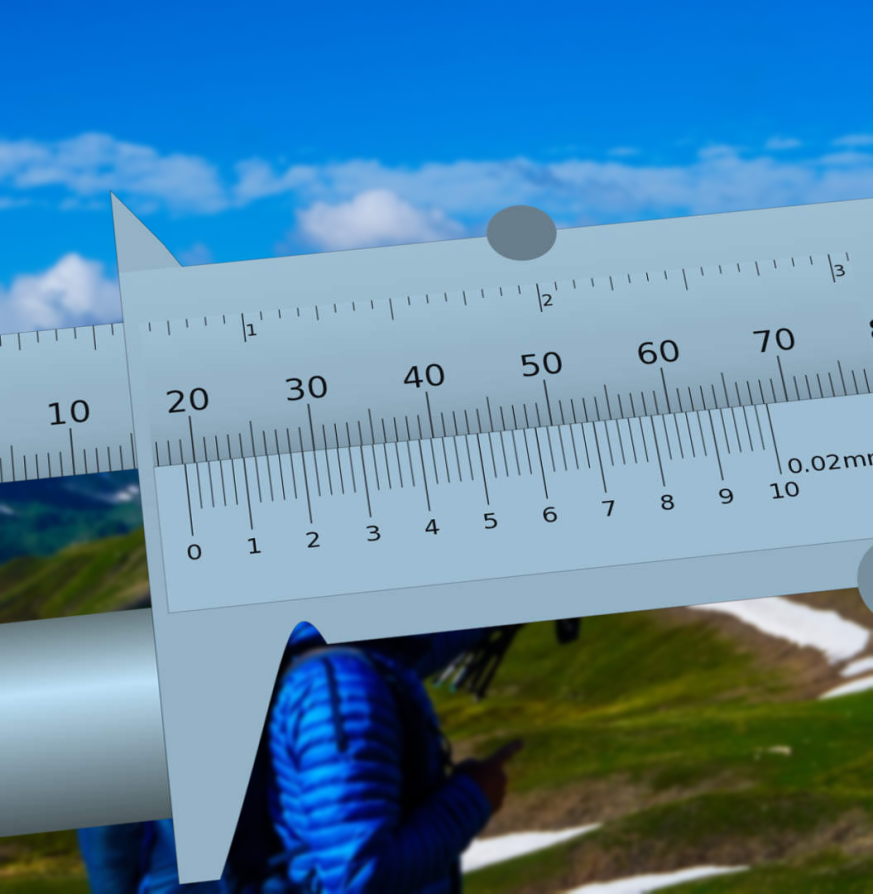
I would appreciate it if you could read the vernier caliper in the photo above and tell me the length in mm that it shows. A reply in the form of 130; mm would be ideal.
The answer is 19.2; mm
